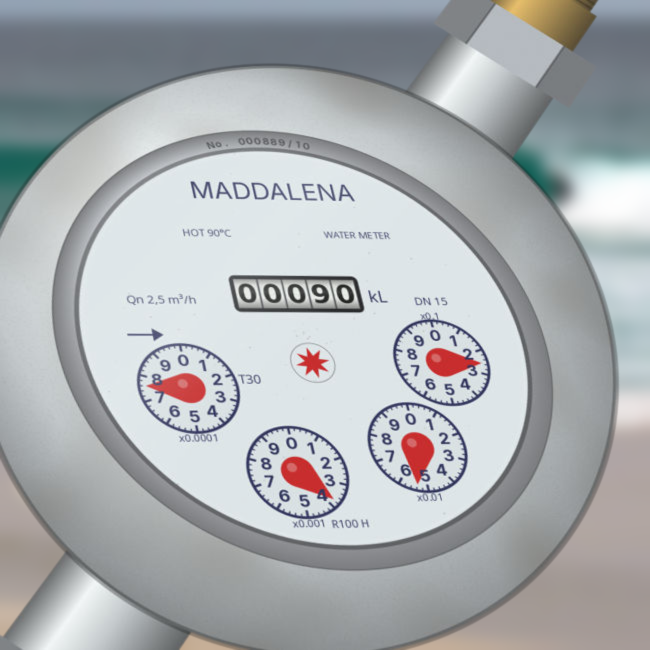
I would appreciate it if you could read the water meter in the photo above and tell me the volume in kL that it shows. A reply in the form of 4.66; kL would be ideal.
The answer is 90.2537; kL
